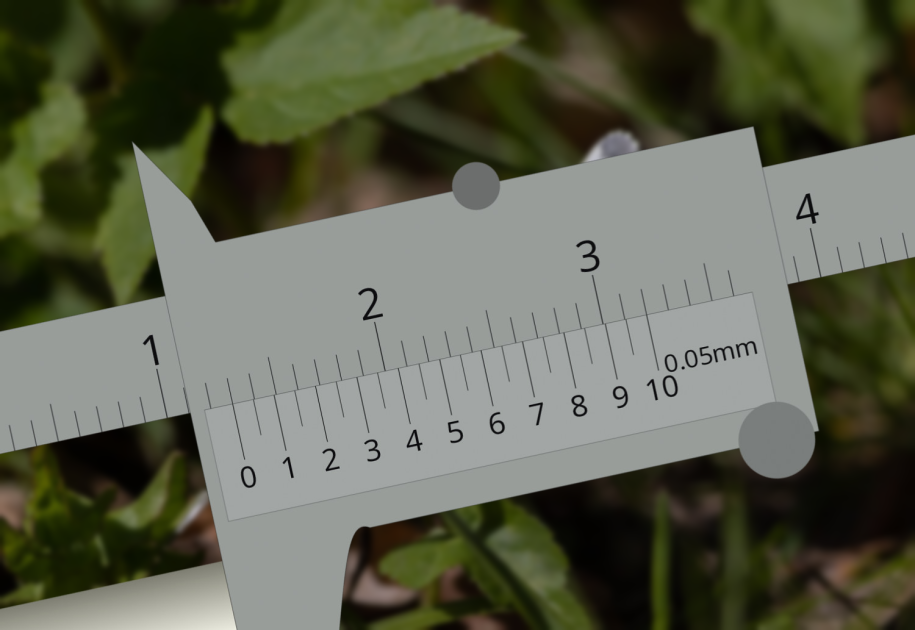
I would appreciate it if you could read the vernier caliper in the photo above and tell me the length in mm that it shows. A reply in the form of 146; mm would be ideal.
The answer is 13.00; mm
